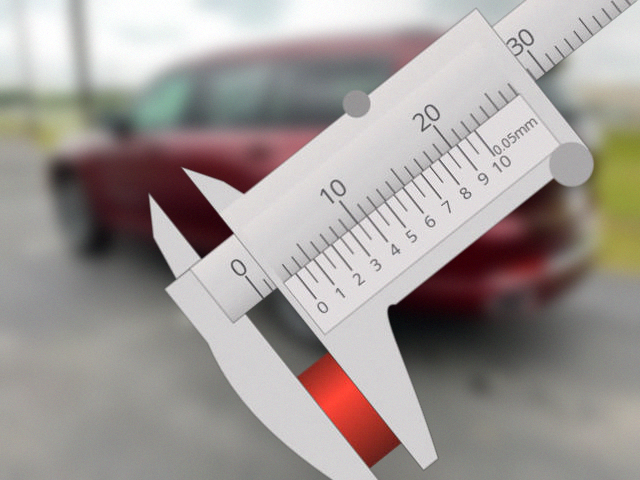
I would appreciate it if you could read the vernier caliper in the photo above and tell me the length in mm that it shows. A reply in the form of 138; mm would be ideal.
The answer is 3.4; mm
